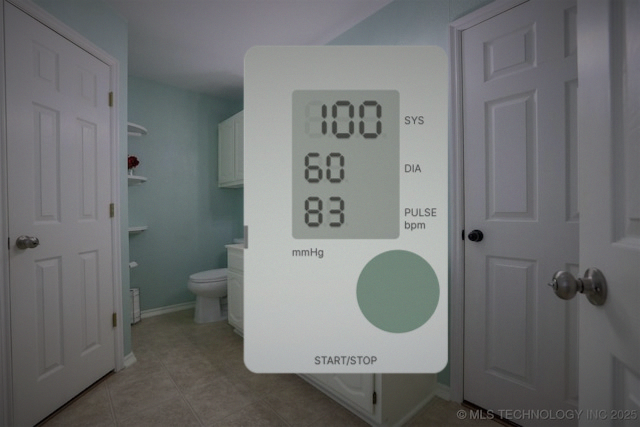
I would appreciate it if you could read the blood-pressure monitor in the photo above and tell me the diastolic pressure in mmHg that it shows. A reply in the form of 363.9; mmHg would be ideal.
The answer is 60; mmHg
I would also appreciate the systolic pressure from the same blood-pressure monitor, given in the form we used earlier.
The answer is 100; mmHg
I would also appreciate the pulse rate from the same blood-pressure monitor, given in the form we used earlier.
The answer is 83; bpm
